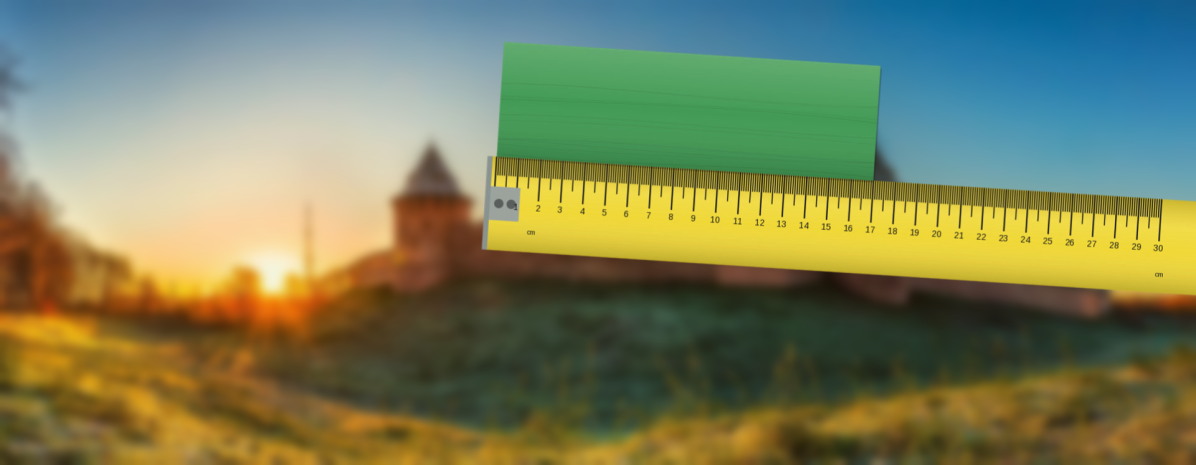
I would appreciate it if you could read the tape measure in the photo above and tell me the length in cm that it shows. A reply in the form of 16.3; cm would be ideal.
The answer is 17; cm
